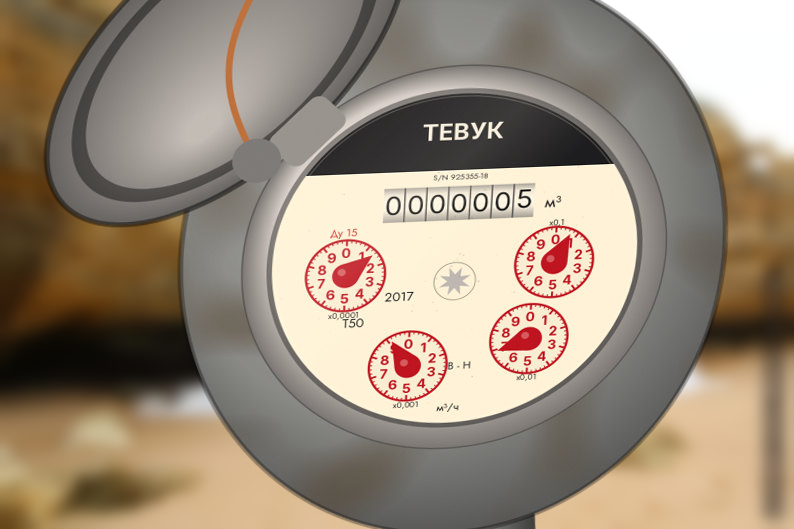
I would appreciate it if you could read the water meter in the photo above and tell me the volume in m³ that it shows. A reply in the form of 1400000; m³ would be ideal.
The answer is 5.0691; m³
